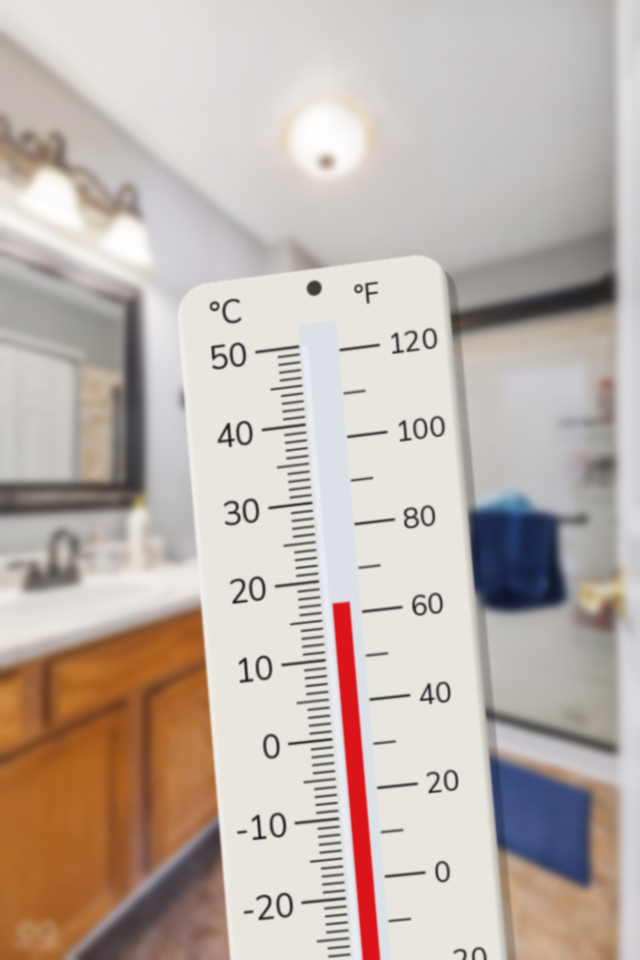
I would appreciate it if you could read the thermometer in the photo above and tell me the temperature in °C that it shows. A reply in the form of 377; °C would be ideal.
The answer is 17; °C
